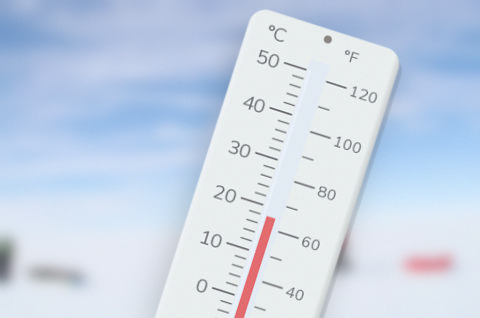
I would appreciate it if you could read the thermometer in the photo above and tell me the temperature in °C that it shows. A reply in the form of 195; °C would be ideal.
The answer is 18; °C
